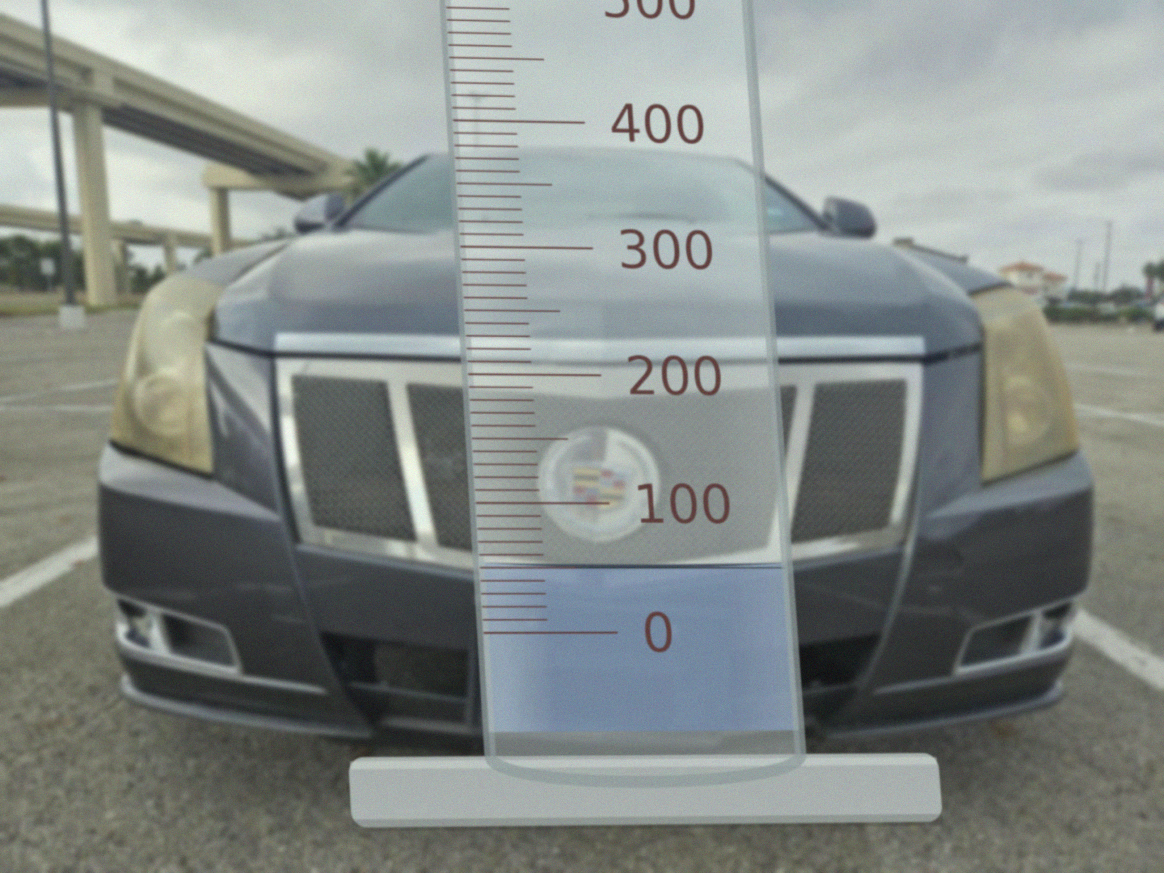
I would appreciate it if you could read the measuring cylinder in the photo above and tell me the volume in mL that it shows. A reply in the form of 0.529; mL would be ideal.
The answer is 50; mL
